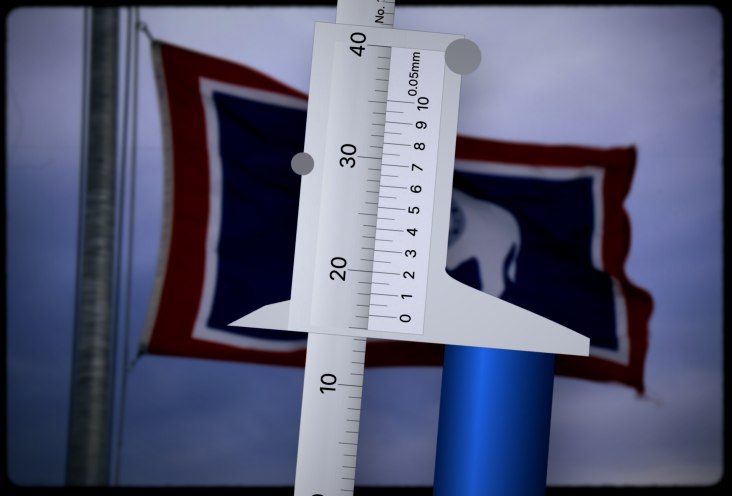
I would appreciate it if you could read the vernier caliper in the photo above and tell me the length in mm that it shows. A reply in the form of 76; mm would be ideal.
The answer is 16.2; mm
